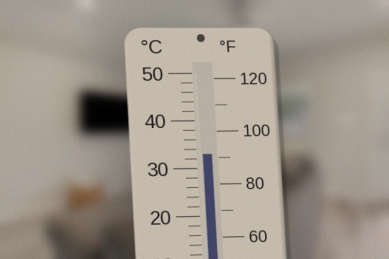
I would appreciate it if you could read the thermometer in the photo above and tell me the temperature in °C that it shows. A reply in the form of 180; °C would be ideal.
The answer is 33; °C
